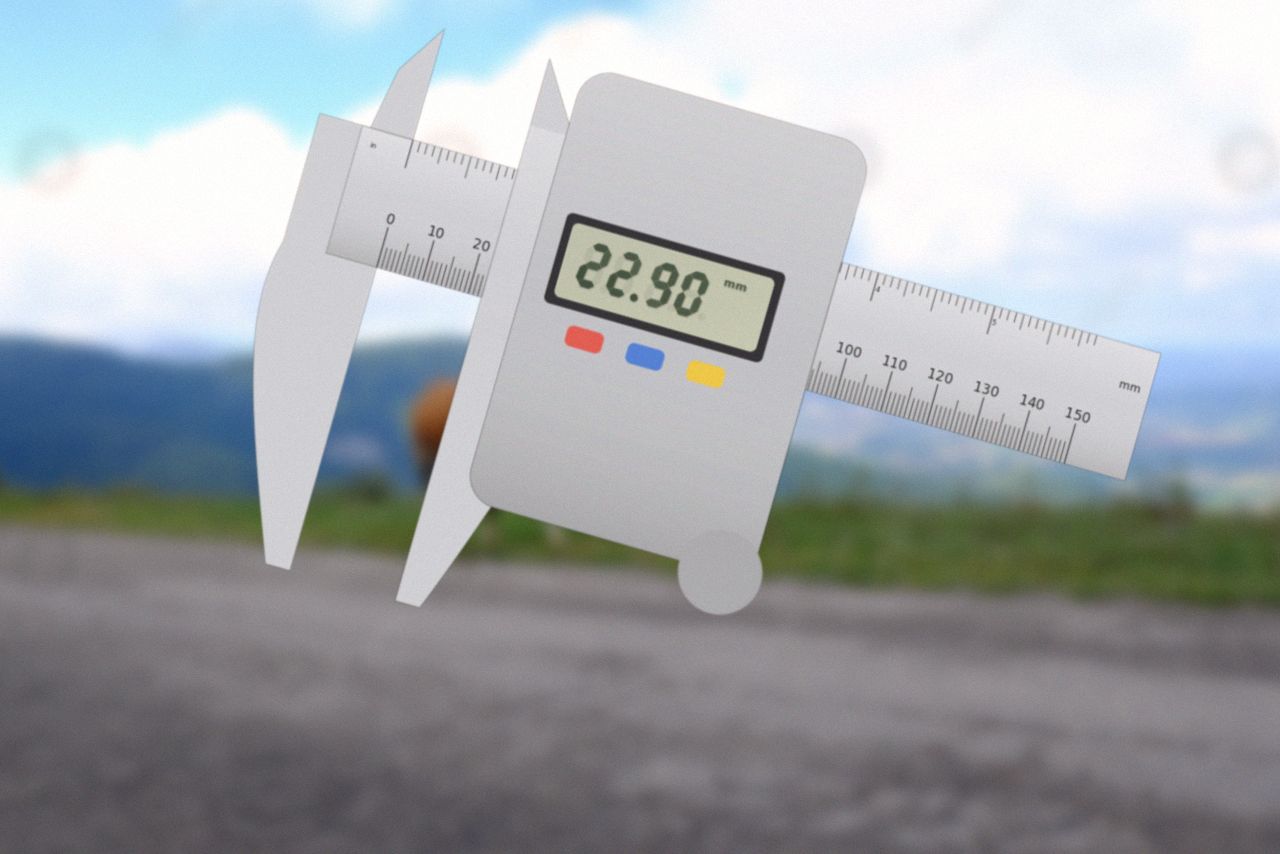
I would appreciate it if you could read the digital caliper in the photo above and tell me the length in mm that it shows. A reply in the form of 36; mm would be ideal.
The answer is 22.90; mm
